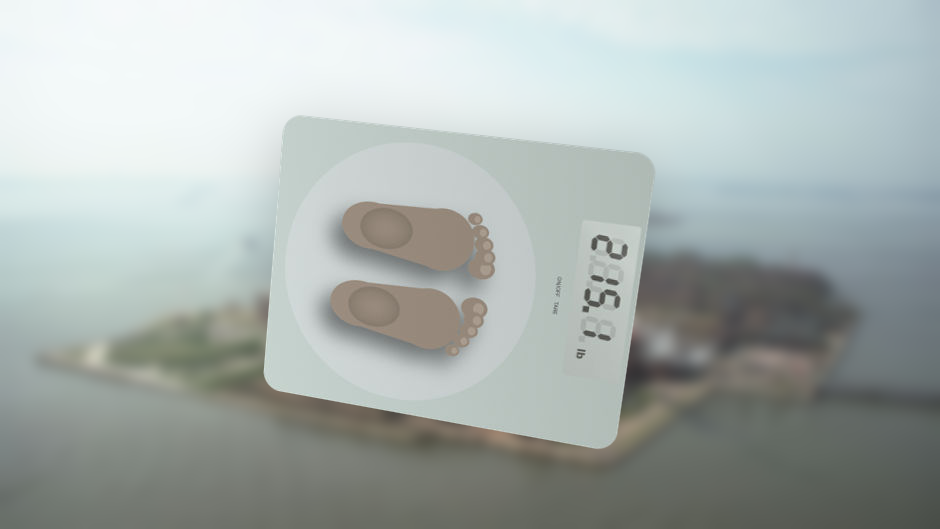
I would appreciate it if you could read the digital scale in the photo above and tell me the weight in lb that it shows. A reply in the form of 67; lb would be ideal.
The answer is 215.1; lb
